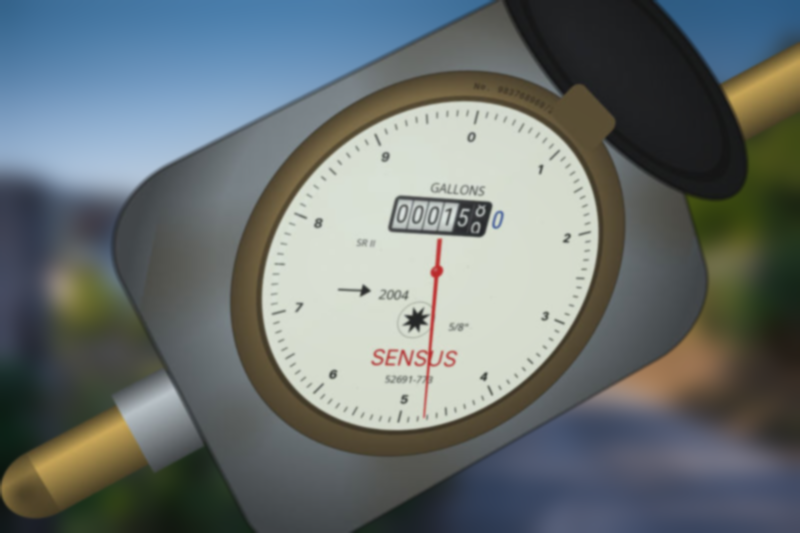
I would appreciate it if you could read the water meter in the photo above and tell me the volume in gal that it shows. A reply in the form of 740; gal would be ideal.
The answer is 1584.7; gal
